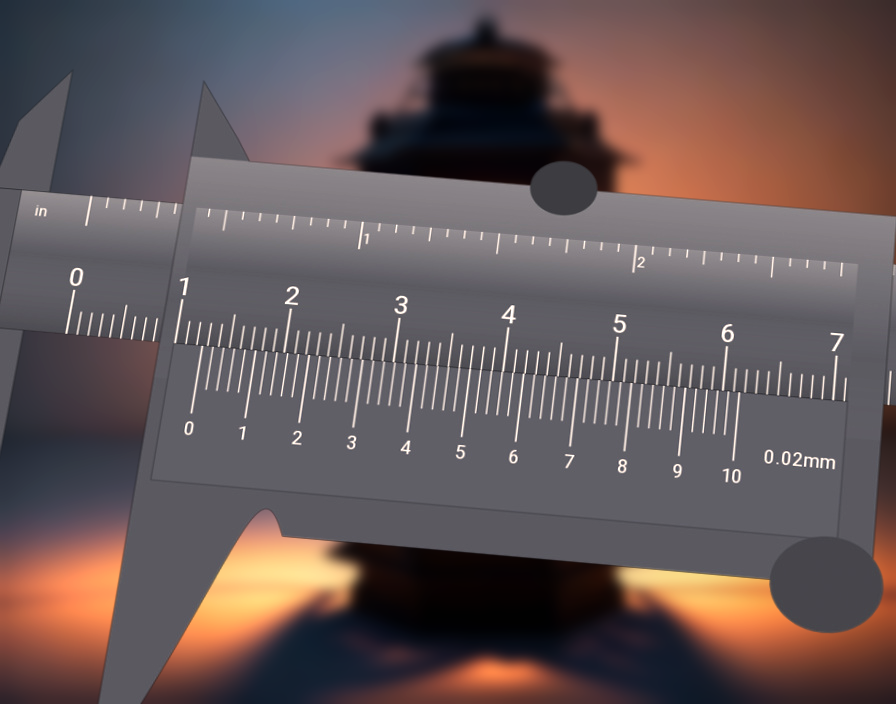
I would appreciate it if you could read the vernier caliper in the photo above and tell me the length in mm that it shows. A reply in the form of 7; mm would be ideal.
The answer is 12.5; mm
